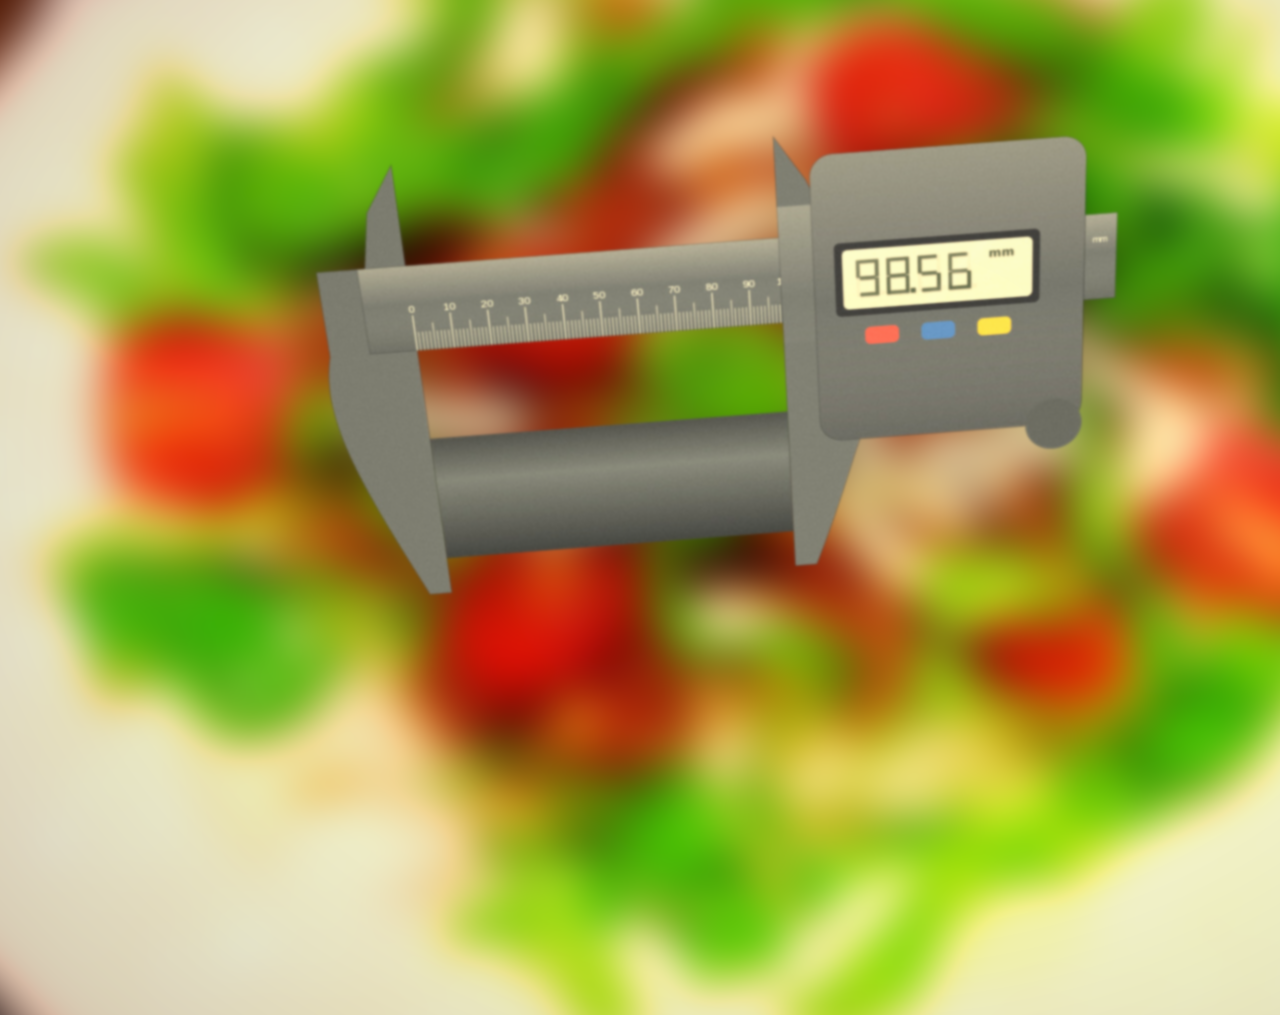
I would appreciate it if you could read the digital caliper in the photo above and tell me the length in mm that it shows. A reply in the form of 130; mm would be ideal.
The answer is 98.56; mm
